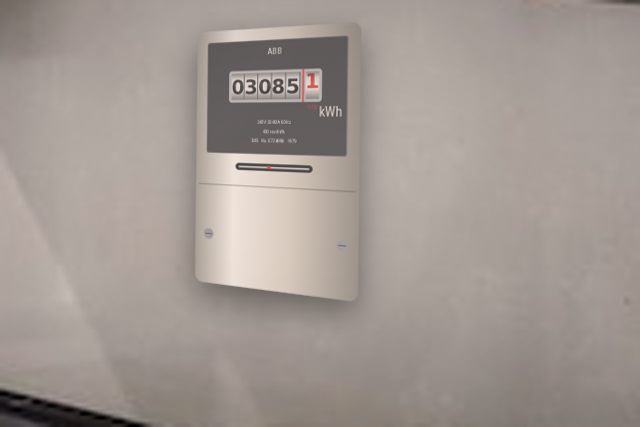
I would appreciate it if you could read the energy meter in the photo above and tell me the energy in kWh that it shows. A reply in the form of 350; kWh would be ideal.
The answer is 3085.1; kWh
